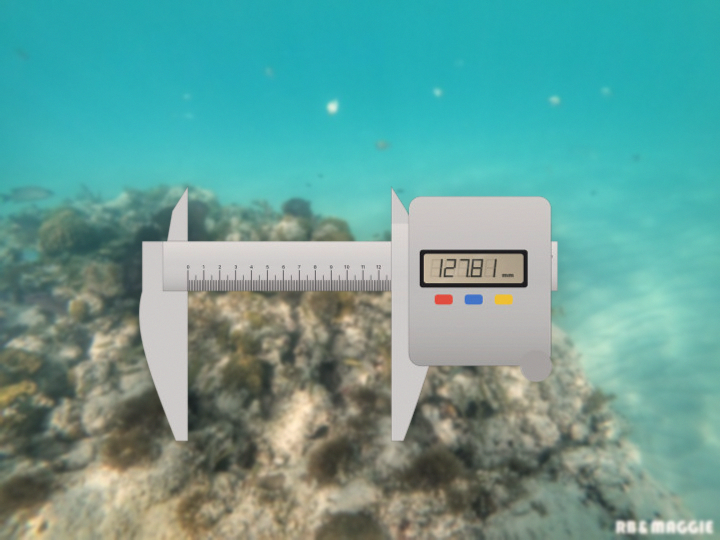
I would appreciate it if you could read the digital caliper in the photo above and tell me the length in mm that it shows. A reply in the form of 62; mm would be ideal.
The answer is 127.81; mm
